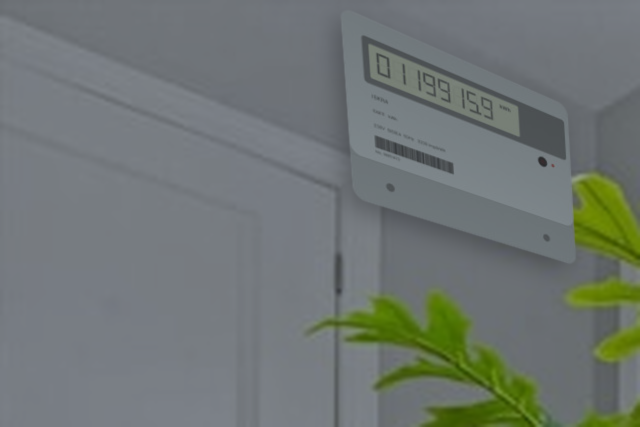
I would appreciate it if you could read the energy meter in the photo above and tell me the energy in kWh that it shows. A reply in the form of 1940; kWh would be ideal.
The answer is 119915.9; kWh
